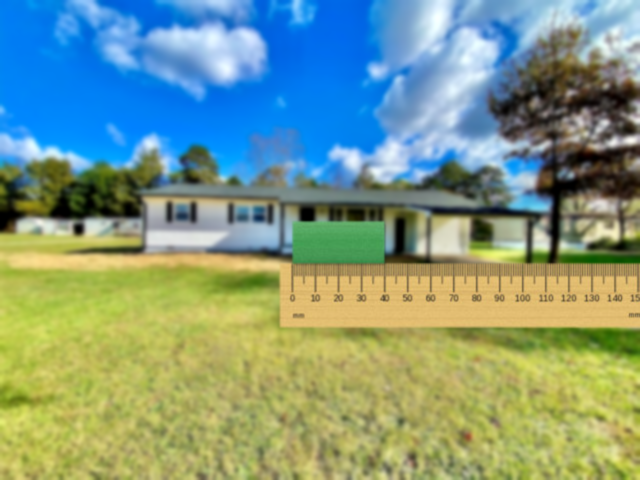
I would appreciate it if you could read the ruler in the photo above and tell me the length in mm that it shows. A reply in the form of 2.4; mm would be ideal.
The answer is 40; mm
